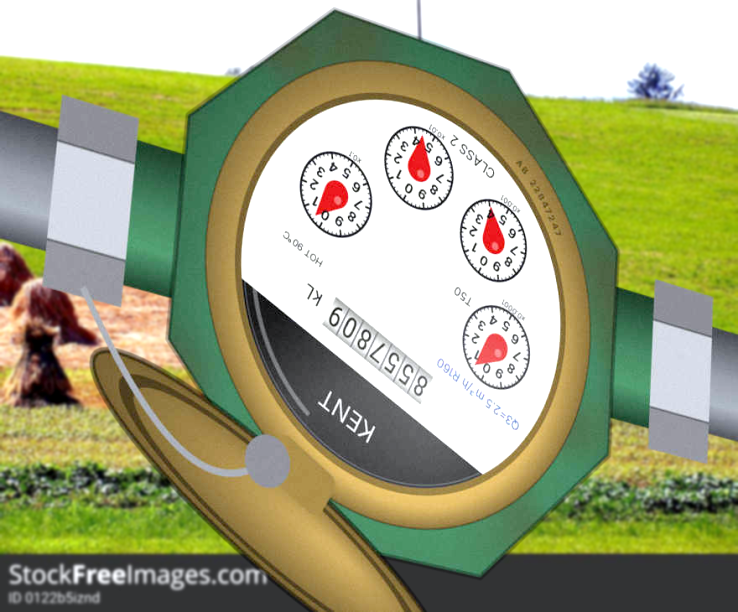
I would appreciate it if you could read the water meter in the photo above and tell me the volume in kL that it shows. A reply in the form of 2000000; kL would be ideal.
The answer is 8557809.0440; kL
